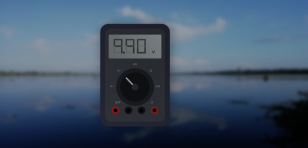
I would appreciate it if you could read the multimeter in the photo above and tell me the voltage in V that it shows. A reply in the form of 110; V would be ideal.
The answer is 9.90; V
